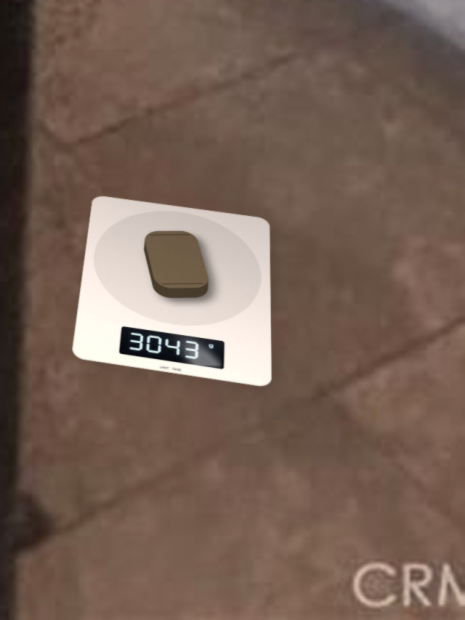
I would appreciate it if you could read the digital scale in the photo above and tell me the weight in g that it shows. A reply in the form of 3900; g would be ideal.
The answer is 3043; g
